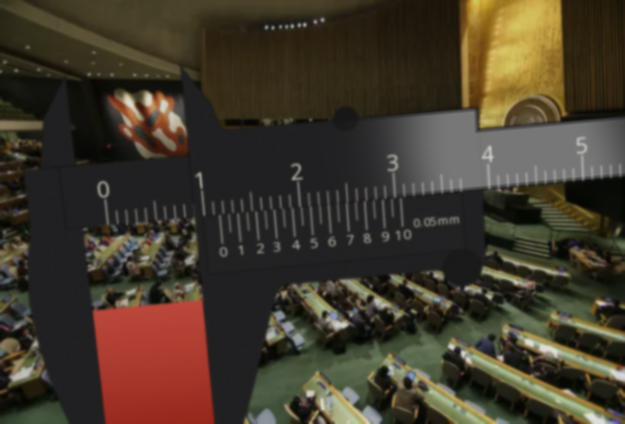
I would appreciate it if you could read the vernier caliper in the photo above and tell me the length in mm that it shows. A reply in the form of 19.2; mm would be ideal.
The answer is 11.6; mm
